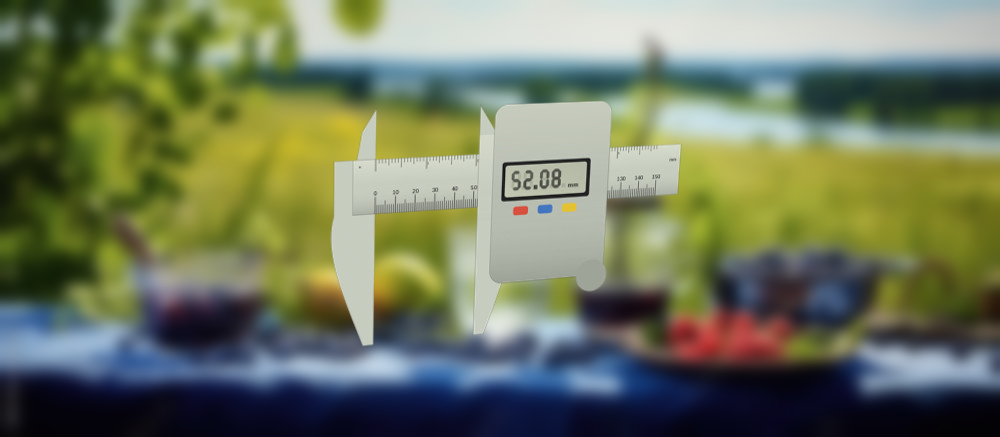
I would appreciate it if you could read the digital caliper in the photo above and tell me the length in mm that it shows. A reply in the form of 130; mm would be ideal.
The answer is 52.08; mm
